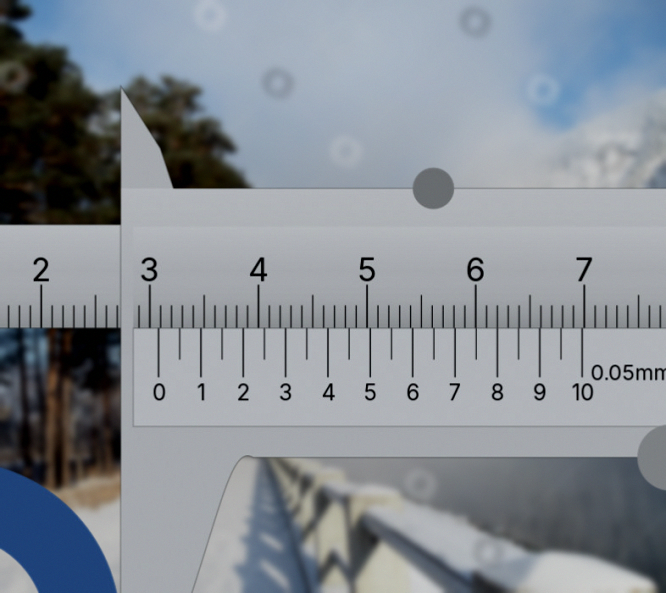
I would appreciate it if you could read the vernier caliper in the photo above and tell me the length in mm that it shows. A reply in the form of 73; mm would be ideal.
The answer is 30.8; mm
